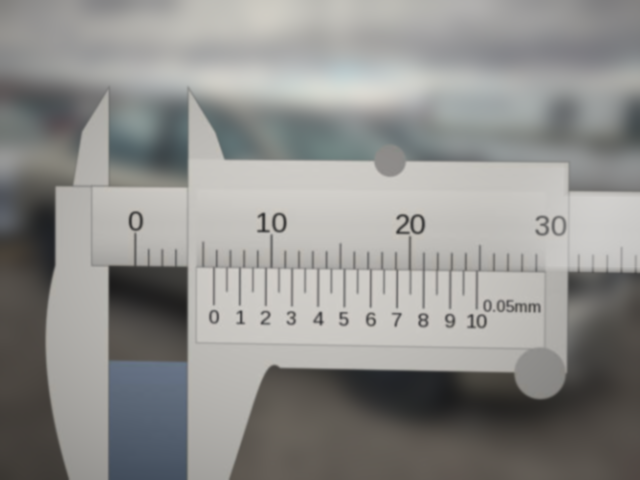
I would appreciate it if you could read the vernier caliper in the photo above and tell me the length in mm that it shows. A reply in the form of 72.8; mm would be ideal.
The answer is 5.8; mm
